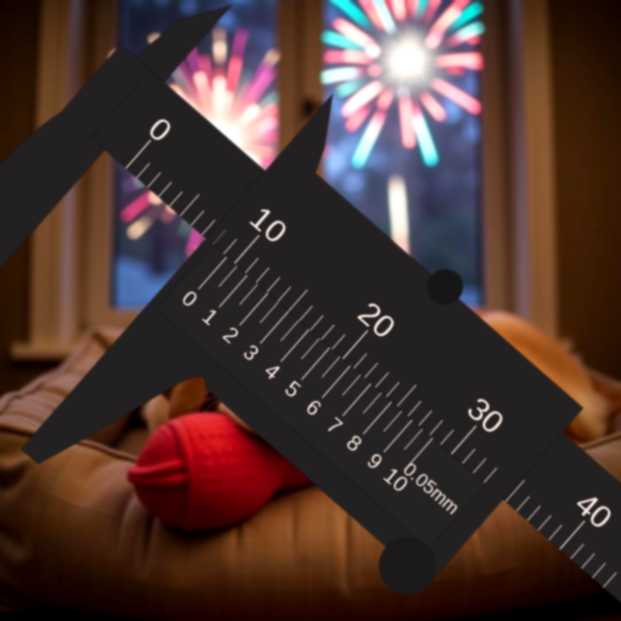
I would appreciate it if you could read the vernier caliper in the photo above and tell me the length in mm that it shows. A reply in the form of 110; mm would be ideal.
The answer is 9.3; mm
